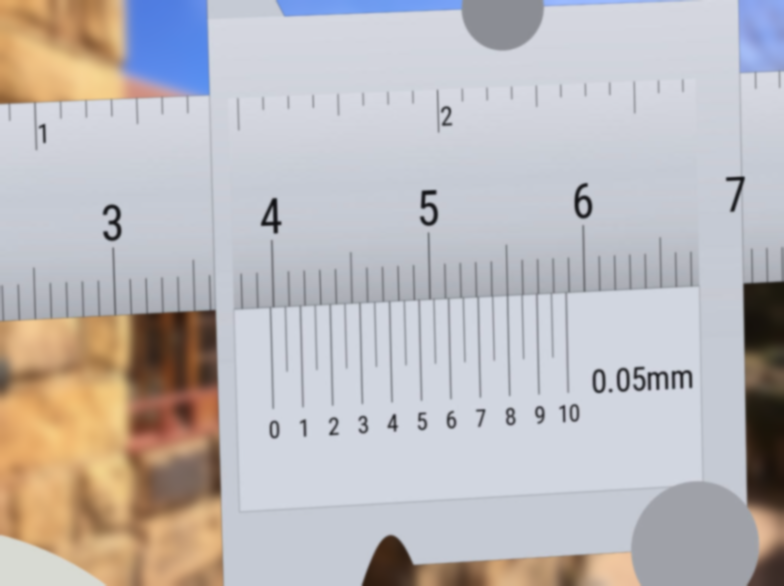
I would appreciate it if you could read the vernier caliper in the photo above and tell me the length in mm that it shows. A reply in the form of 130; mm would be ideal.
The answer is 39.8; mm
